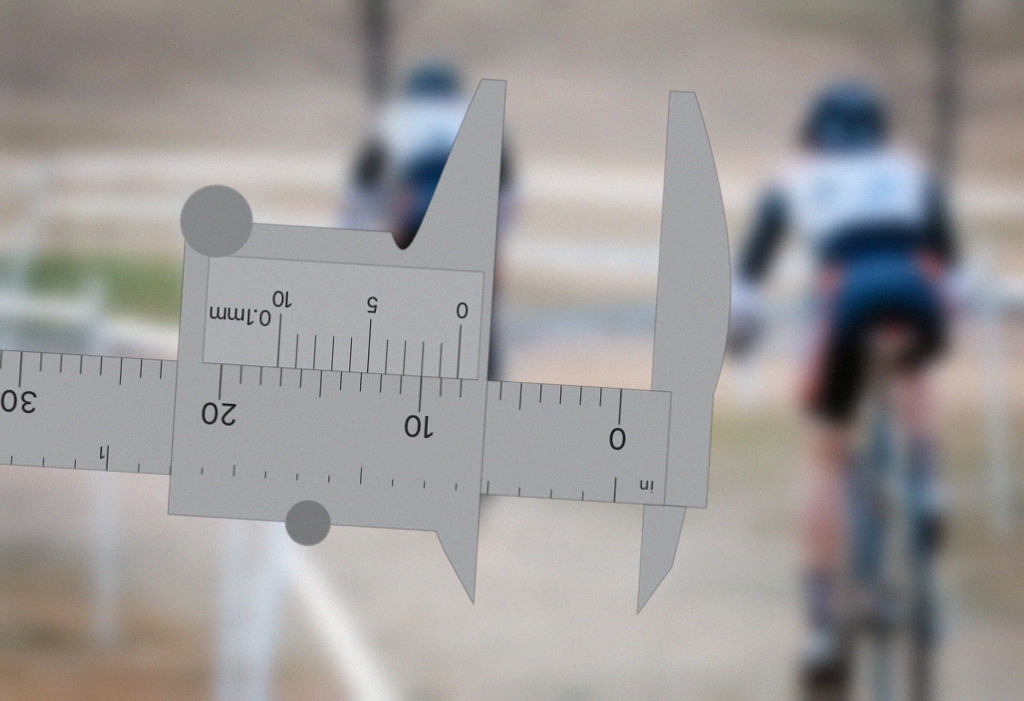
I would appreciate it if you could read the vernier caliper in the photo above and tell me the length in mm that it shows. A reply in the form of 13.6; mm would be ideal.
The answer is 8.2; mm
